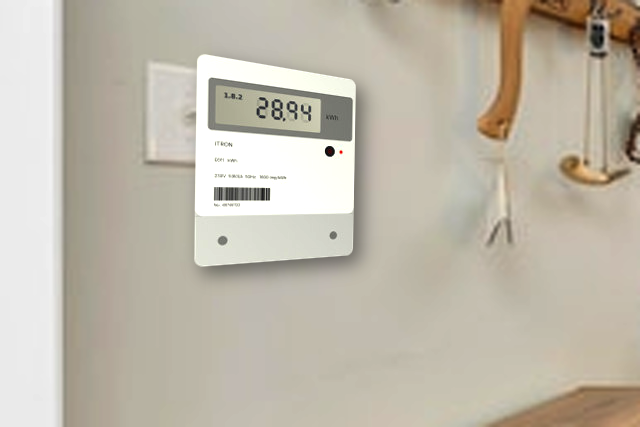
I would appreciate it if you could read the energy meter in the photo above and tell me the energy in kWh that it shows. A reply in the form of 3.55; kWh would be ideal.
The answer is 28.94; kWh
